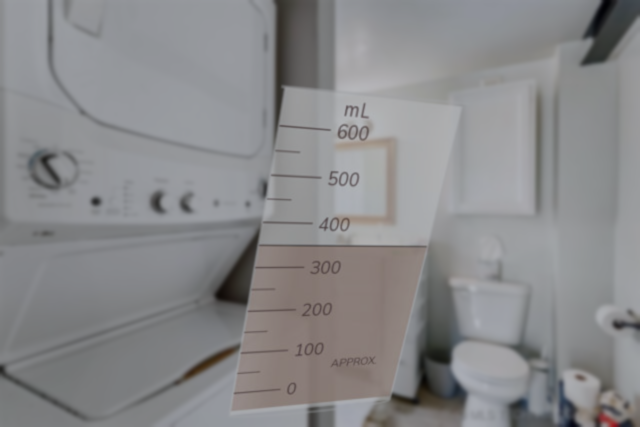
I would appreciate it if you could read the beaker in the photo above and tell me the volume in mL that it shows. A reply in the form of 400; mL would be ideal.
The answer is 350; mL
